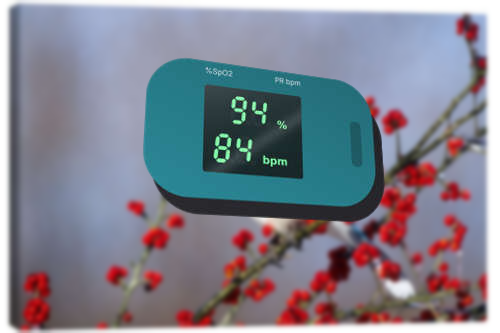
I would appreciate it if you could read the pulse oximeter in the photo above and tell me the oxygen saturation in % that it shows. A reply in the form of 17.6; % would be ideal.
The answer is 94; %
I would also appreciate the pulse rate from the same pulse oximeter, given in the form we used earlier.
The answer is 84; bpm
